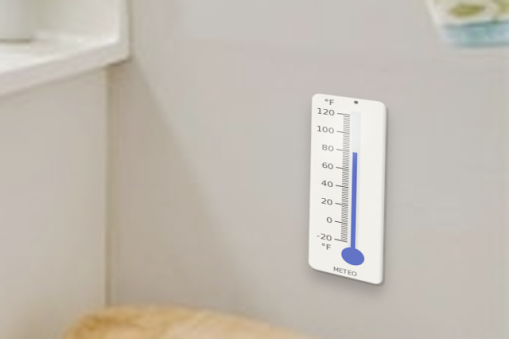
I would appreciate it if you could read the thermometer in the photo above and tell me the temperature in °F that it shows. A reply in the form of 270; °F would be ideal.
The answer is 80; °F
